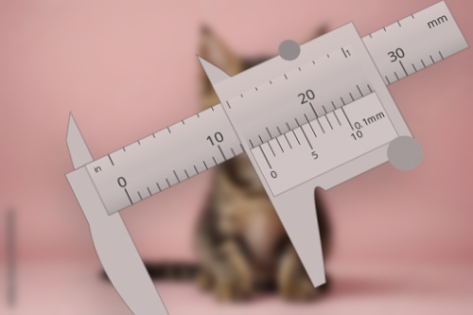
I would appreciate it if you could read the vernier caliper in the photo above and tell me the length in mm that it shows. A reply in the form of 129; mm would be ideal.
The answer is 13.6; mm
